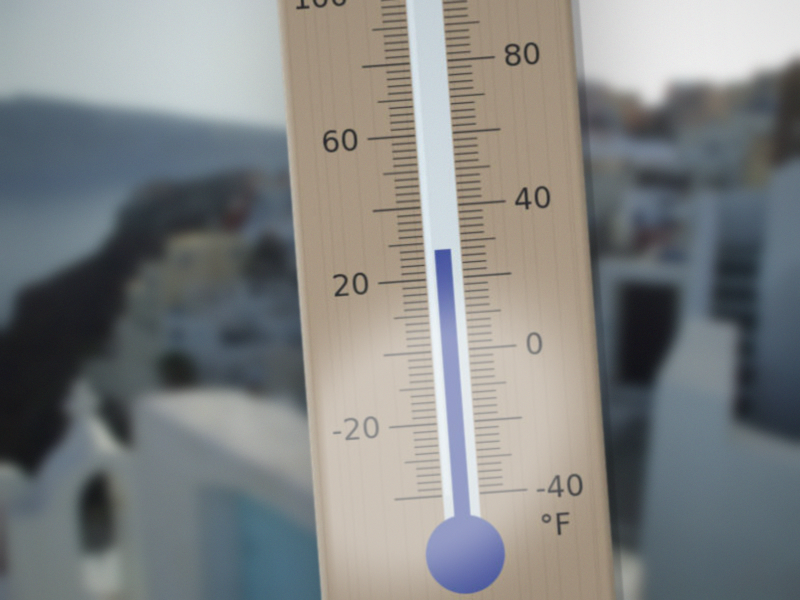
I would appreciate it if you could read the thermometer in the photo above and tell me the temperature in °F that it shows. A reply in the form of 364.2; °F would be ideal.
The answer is 28; °F
